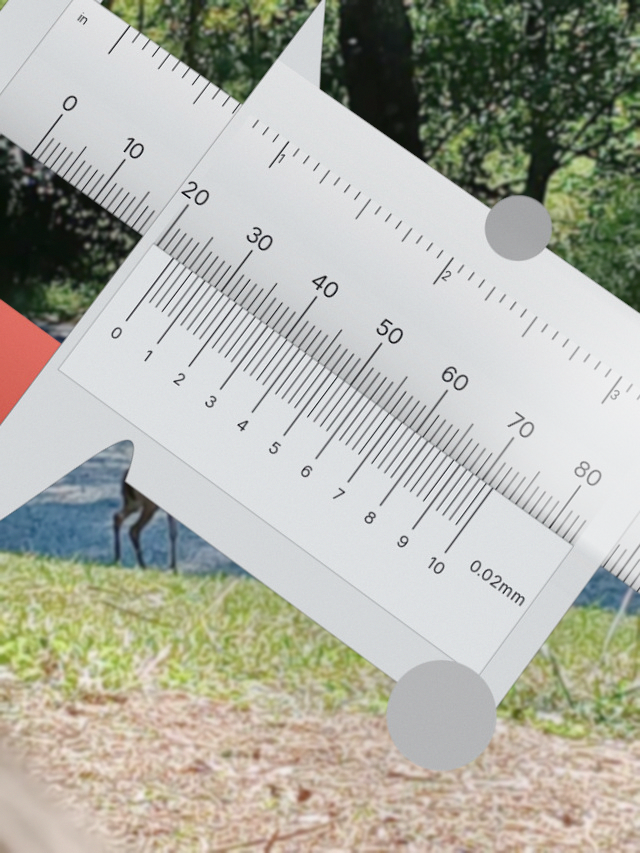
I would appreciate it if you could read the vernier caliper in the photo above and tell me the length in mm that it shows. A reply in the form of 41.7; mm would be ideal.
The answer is 22.6; mm
